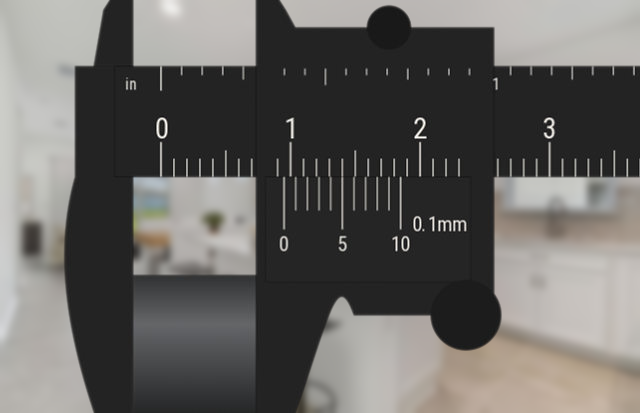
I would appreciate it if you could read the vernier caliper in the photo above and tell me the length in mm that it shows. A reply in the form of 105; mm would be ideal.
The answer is 9.5; mm
